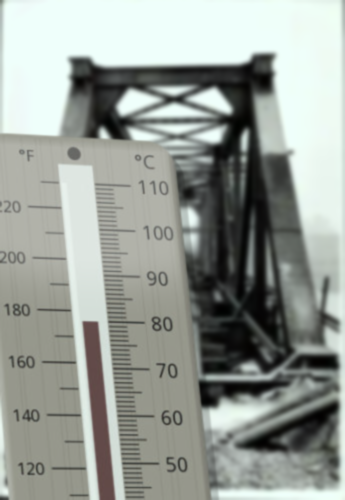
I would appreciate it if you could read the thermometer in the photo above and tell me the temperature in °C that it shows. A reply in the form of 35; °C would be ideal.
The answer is 80; °C
